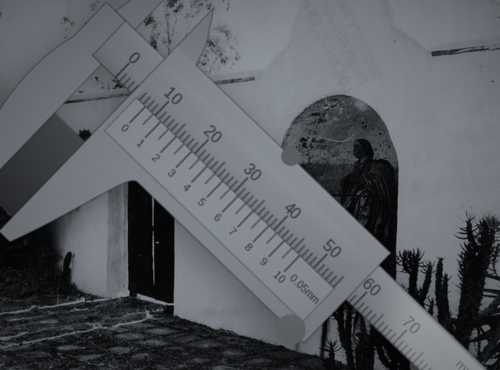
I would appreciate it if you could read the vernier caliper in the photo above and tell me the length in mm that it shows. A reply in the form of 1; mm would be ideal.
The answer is 7.6; mm
